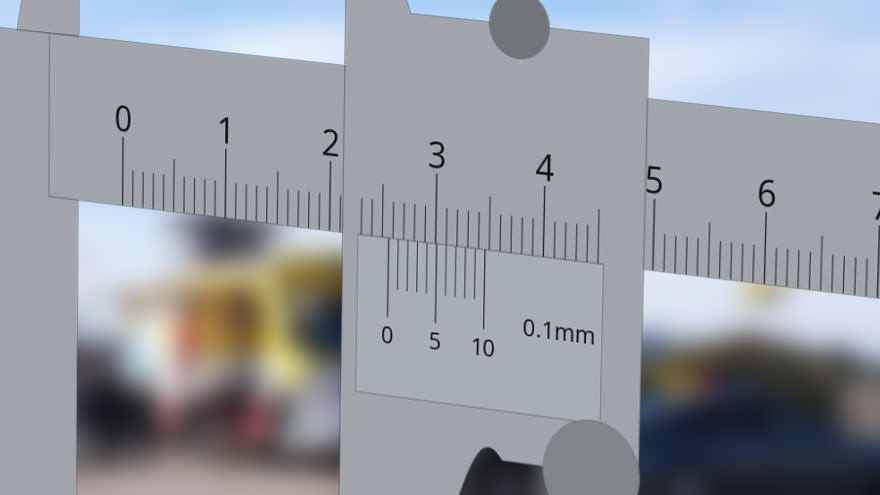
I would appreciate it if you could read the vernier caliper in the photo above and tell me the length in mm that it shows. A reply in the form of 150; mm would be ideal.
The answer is 25.6; mm
